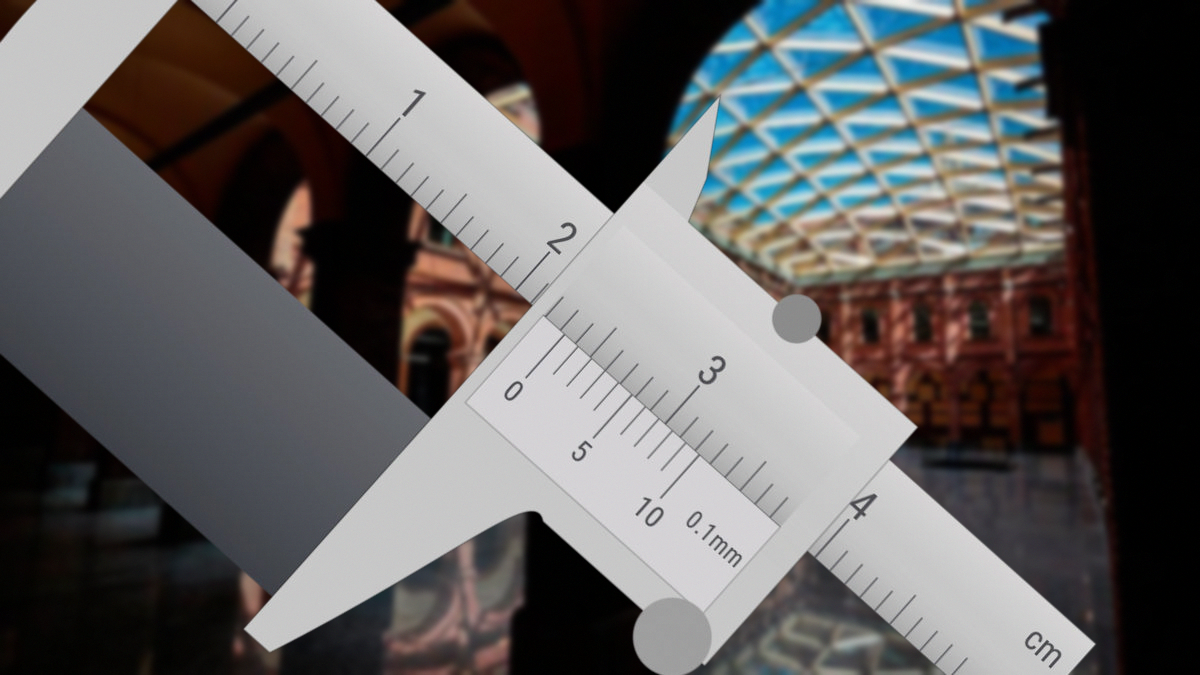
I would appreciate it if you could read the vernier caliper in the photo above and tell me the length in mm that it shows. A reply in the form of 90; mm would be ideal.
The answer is 23.3; mm
